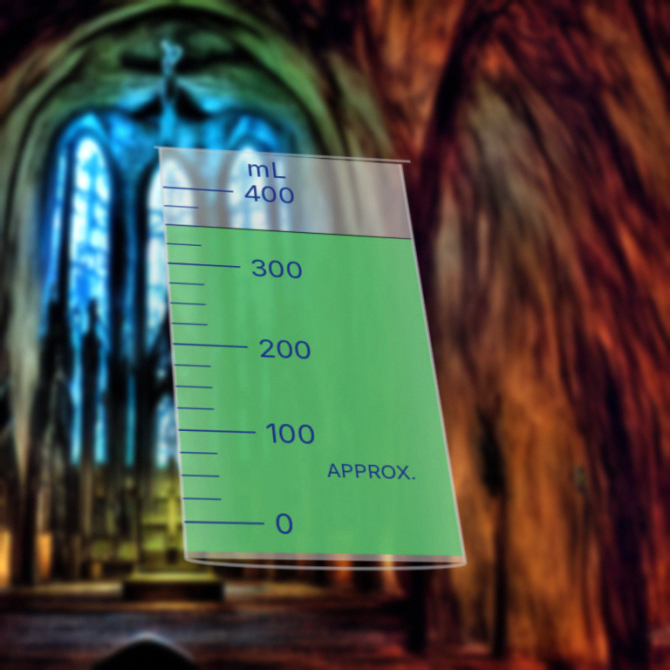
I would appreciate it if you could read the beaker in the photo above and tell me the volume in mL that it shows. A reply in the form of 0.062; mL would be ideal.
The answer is 350; mL
